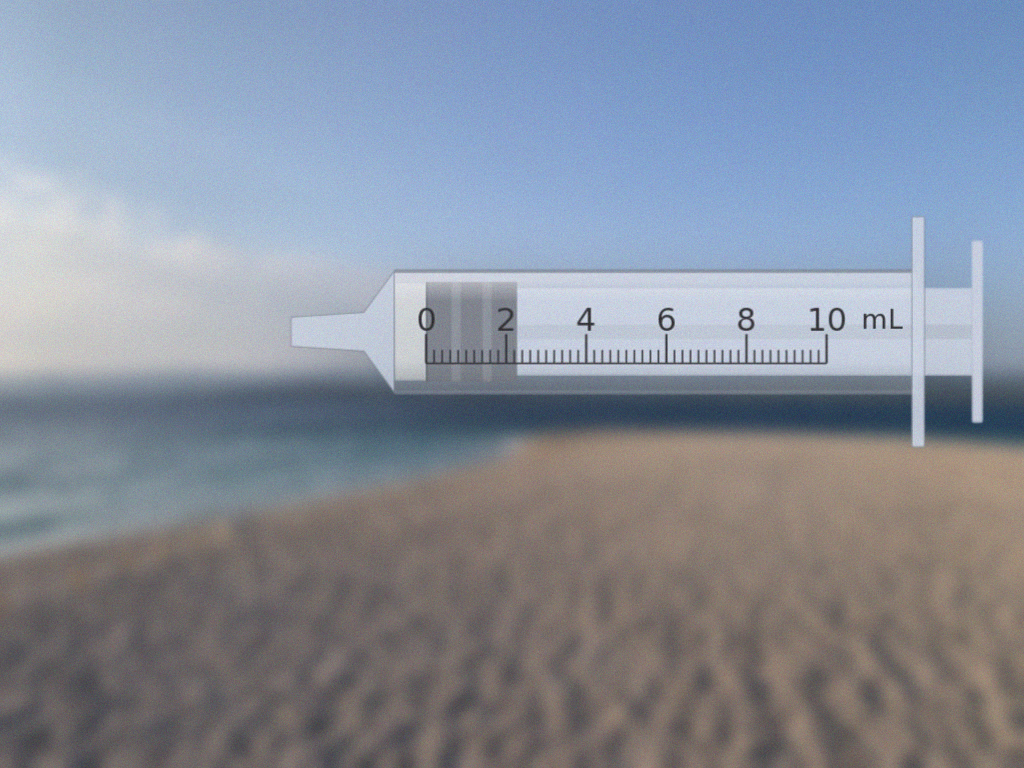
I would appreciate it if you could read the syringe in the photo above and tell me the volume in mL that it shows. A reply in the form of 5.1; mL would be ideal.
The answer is 0; mL
